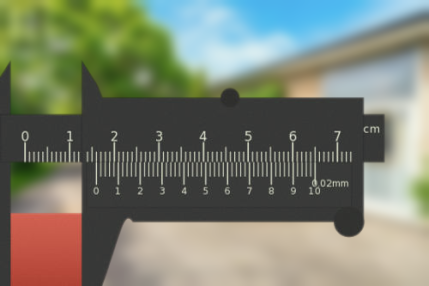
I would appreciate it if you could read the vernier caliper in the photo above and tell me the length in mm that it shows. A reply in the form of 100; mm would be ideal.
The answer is 16.0; mm
